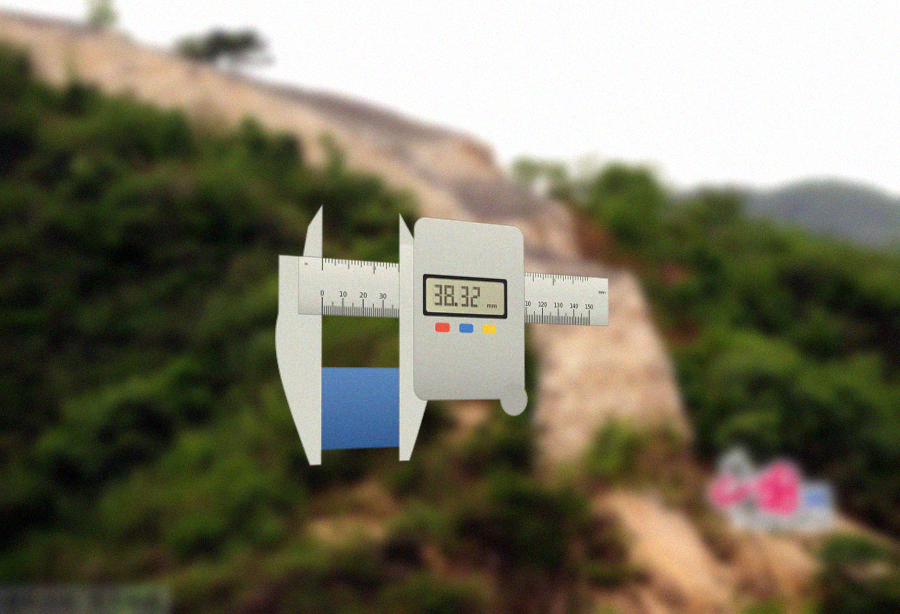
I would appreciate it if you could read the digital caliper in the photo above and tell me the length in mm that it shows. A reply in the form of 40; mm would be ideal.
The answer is 38.32; mm
